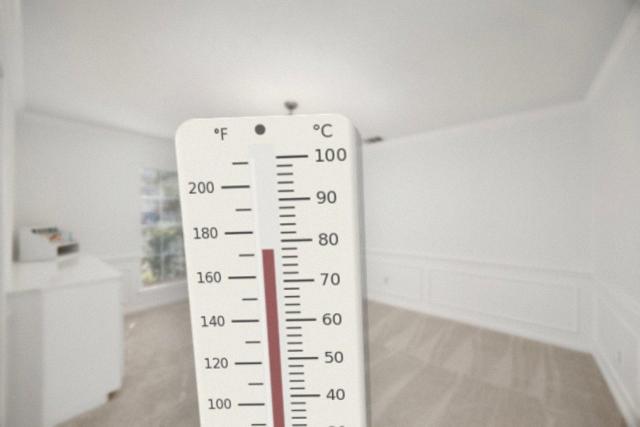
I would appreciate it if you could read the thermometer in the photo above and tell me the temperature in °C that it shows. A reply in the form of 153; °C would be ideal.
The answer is 78; °C
